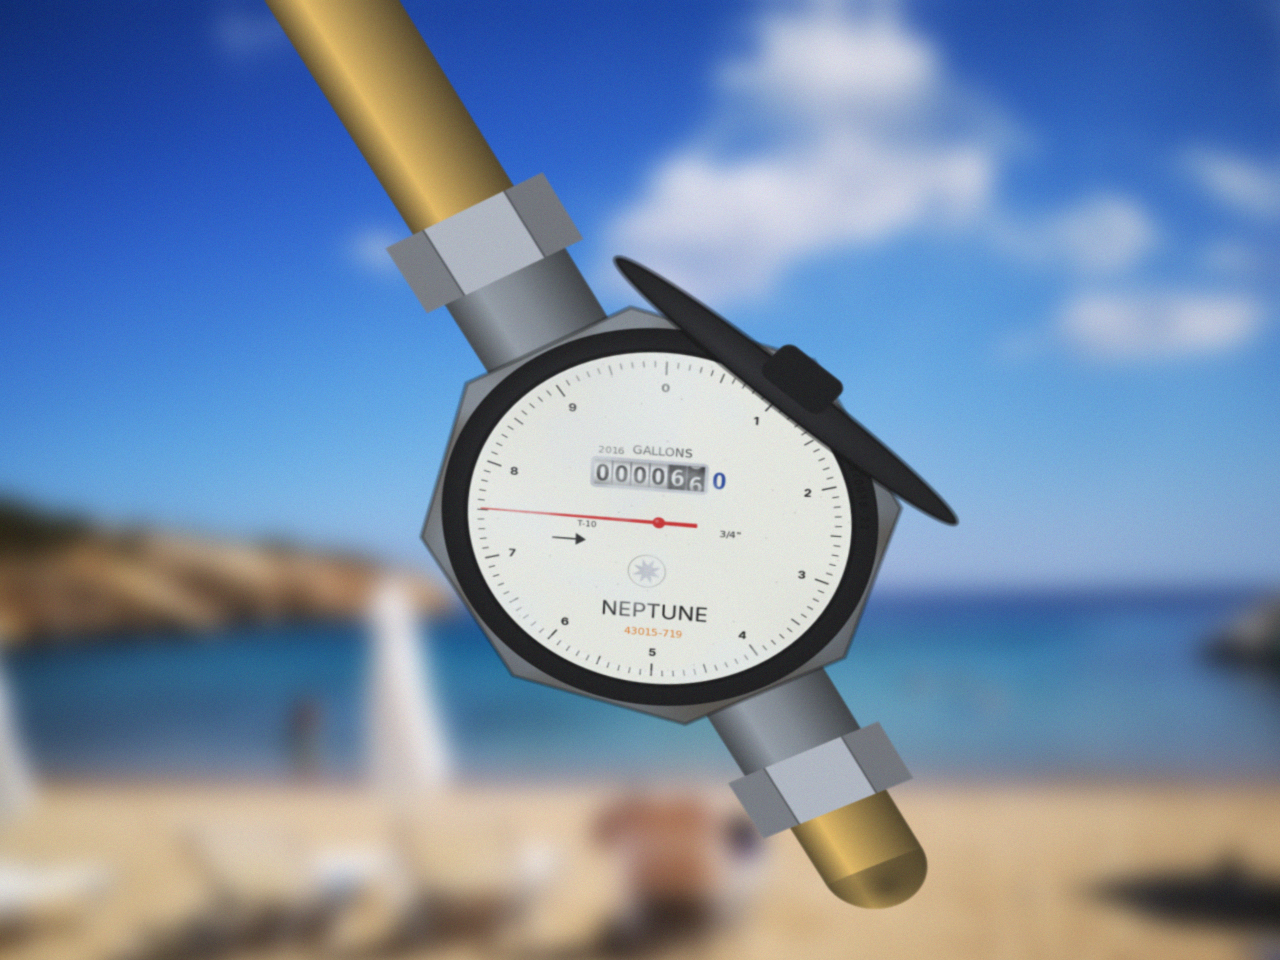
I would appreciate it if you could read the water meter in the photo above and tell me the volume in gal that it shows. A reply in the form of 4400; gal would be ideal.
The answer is 657.5; gal
